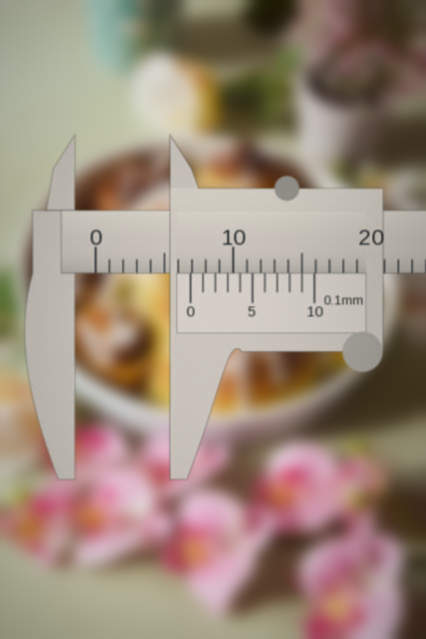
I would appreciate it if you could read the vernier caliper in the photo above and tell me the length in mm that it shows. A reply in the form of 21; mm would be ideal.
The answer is 6.9; mm
